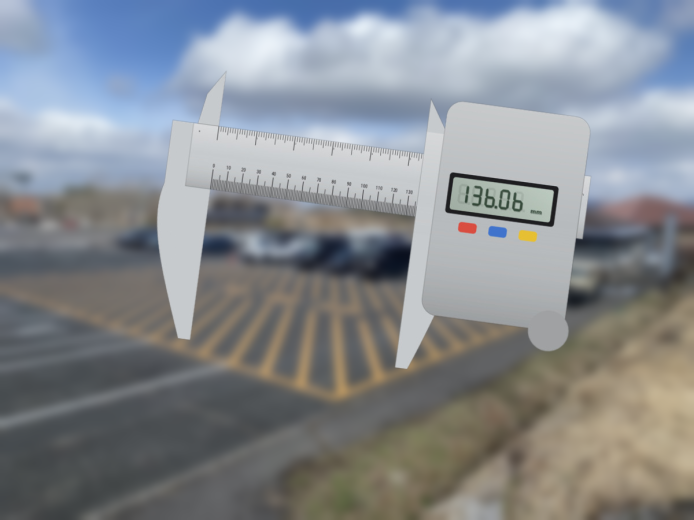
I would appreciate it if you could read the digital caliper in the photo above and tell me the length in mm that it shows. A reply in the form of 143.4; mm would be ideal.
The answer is 136.06; mm
